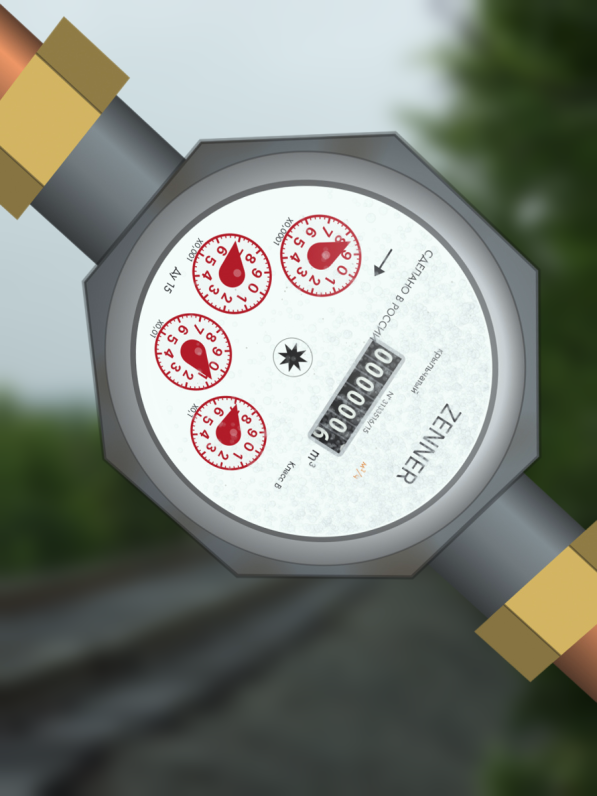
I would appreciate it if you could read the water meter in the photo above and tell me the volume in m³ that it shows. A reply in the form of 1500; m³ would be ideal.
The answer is 5.7068; m³
